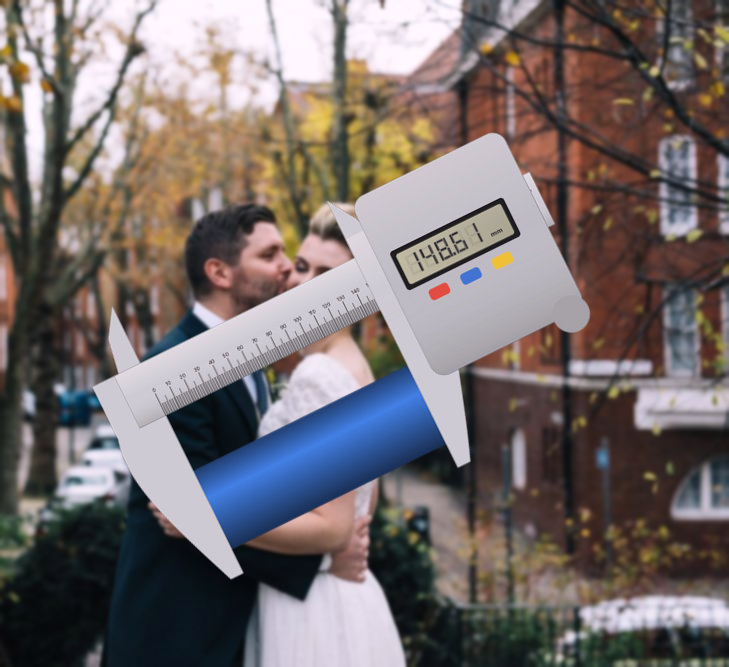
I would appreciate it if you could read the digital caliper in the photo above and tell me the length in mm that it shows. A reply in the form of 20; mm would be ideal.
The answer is 148.61; mm
